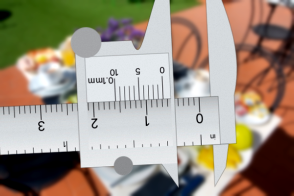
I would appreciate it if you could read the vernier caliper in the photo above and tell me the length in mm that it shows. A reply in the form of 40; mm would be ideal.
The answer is 6.8; mm
